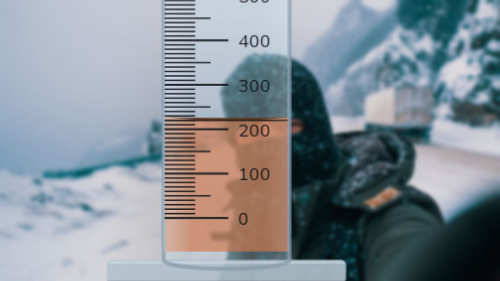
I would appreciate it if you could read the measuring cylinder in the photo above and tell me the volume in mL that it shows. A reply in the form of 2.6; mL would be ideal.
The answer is 220; mL
